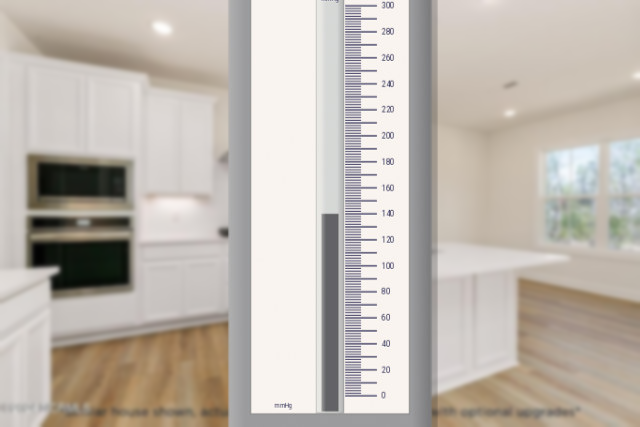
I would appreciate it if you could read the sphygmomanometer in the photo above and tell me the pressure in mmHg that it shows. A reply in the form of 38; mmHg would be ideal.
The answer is 140; mmHg
